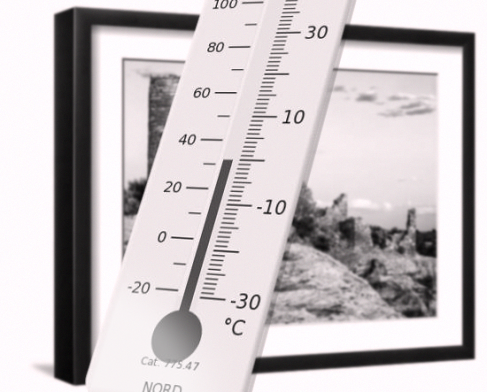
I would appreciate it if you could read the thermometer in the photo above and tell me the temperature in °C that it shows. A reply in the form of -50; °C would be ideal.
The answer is 0; °C
